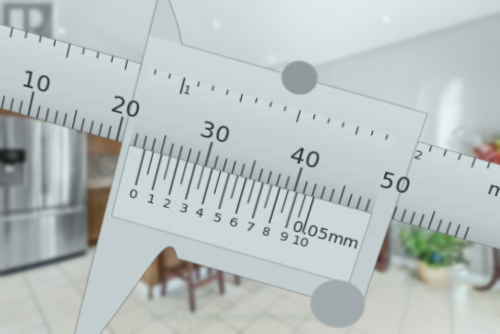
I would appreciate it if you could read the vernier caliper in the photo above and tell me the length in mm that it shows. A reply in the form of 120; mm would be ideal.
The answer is 23.2; mm
